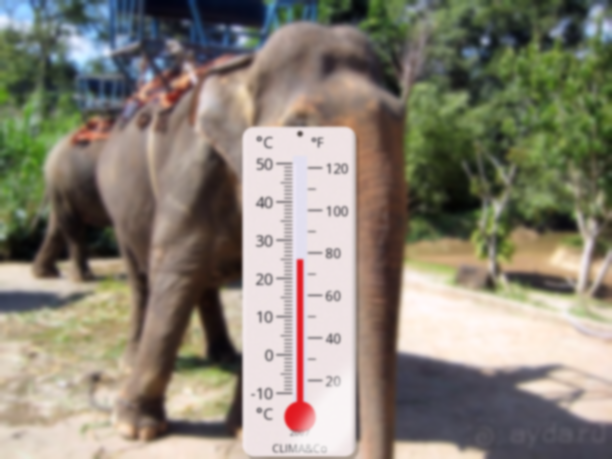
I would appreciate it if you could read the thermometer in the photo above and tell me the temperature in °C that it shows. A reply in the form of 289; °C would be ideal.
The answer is 25; °C
